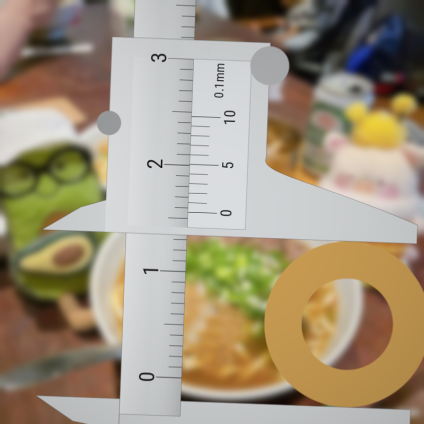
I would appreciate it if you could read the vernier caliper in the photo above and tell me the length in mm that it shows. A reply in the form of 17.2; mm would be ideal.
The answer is 15.6; mm
